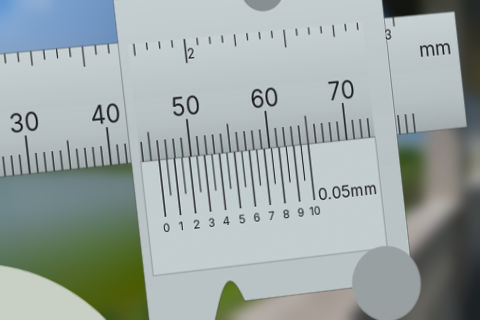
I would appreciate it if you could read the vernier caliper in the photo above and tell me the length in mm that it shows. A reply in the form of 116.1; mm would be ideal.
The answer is 46.0; mm
